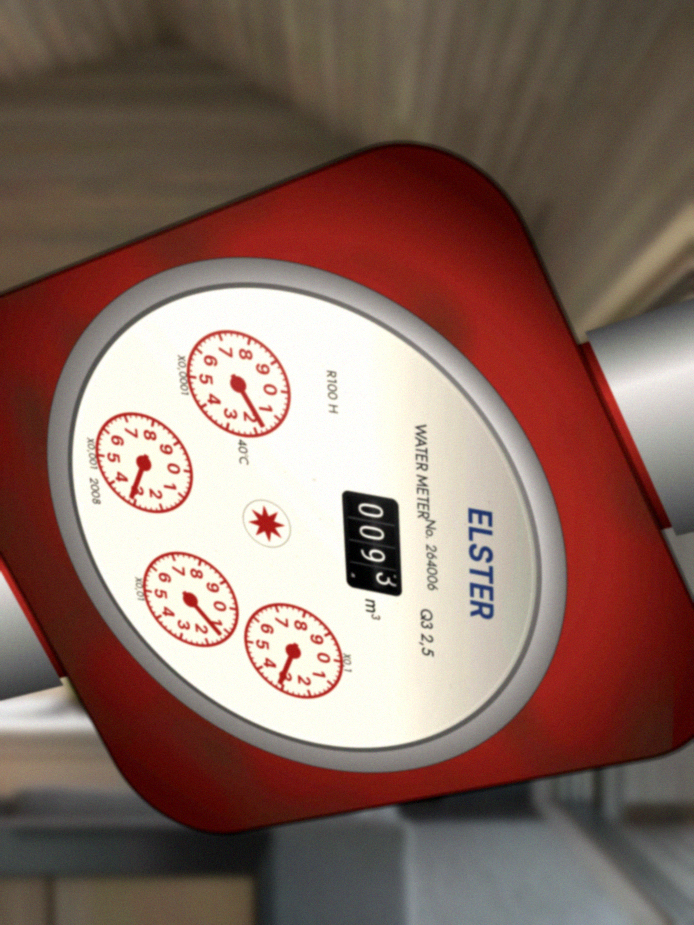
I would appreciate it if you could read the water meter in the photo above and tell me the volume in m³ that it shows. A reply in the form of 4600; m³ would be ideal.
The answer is 93.3131; m³
